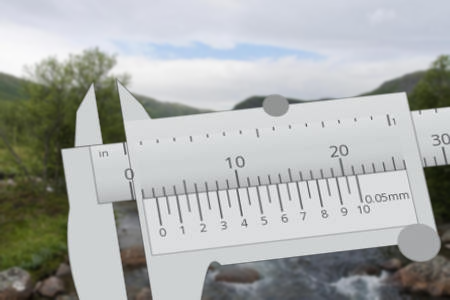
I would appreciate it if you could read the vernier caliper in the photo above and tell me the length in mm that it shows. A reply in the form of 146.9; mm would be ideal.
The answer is 2.2; mm
